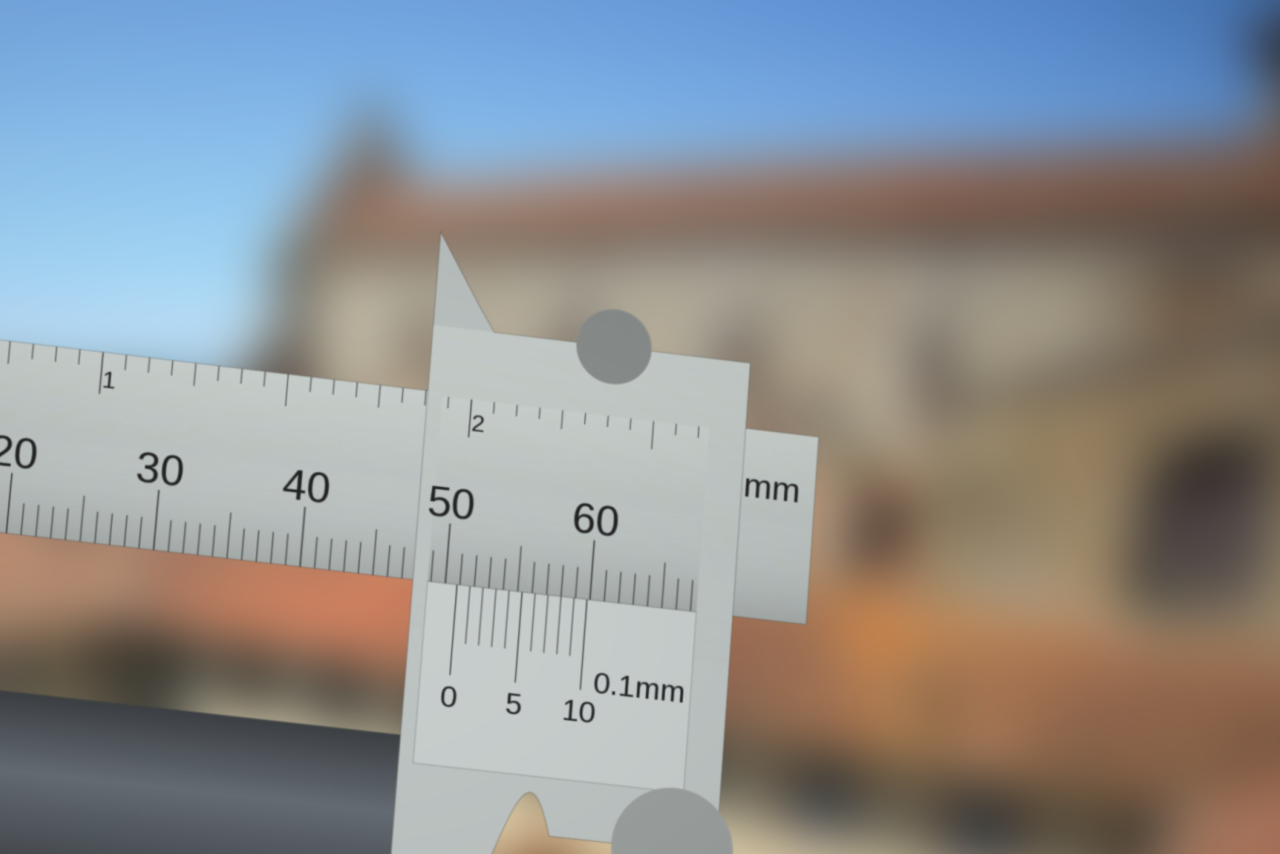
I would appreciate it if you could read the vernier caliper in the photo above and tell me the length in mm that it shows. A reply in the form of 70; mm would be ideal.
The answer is 50.8; mm
